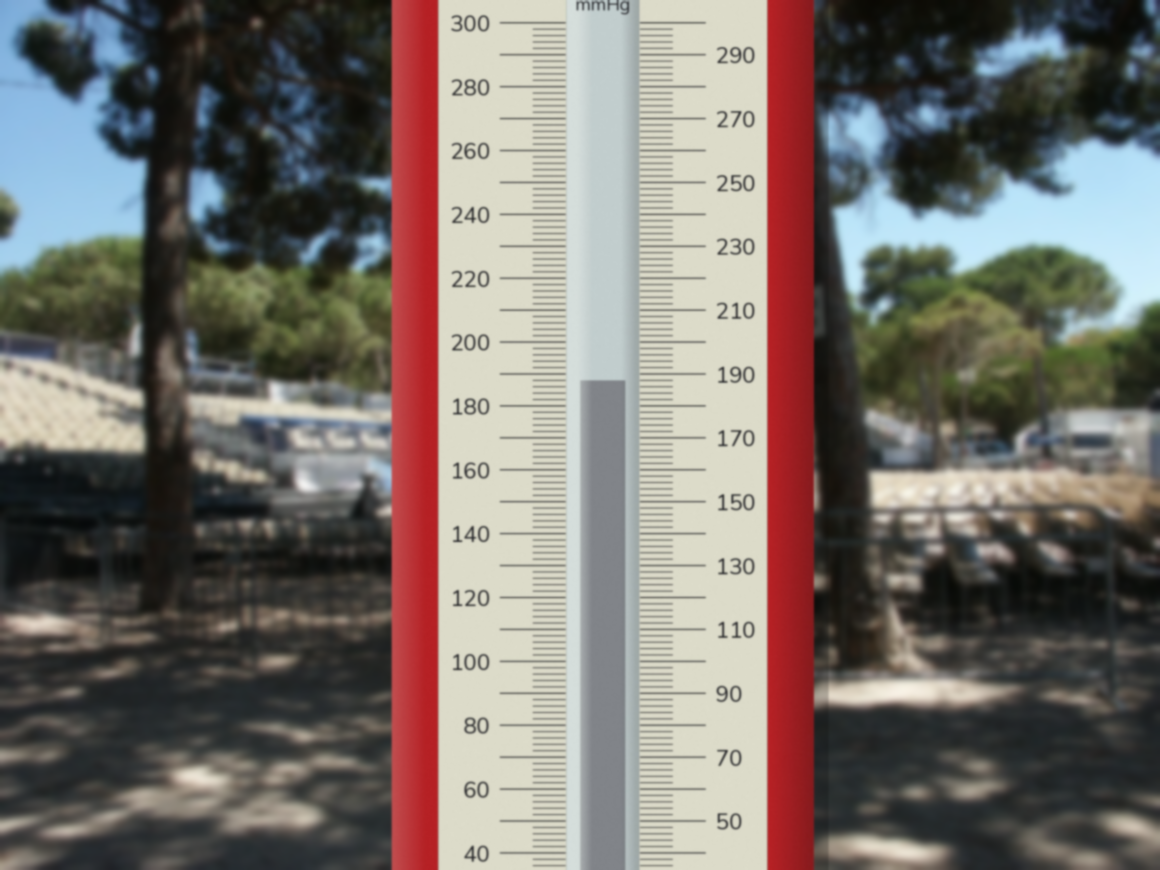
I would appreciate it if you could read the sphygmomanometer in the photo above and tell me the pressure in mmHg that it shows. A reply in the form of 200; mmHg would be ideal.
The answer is 188; mmHg
